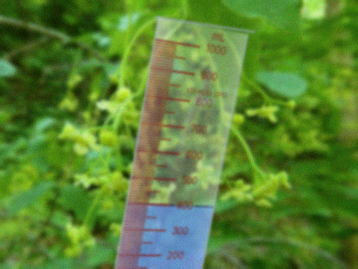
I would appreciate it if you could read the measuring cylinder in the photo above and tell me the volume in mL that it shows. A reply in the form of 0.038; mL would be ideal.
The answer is 400; mL
